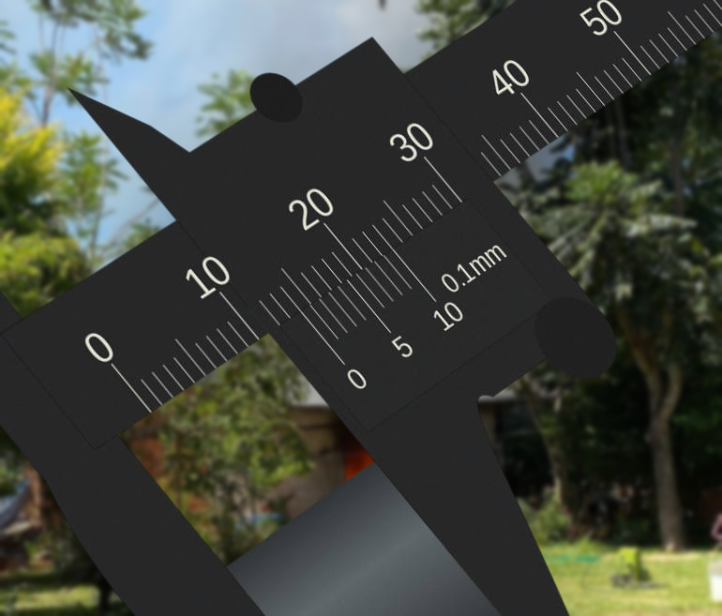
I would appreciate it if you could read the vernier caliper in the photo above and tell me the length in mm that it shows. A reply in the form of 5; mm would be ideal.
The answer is 14.0; mm
